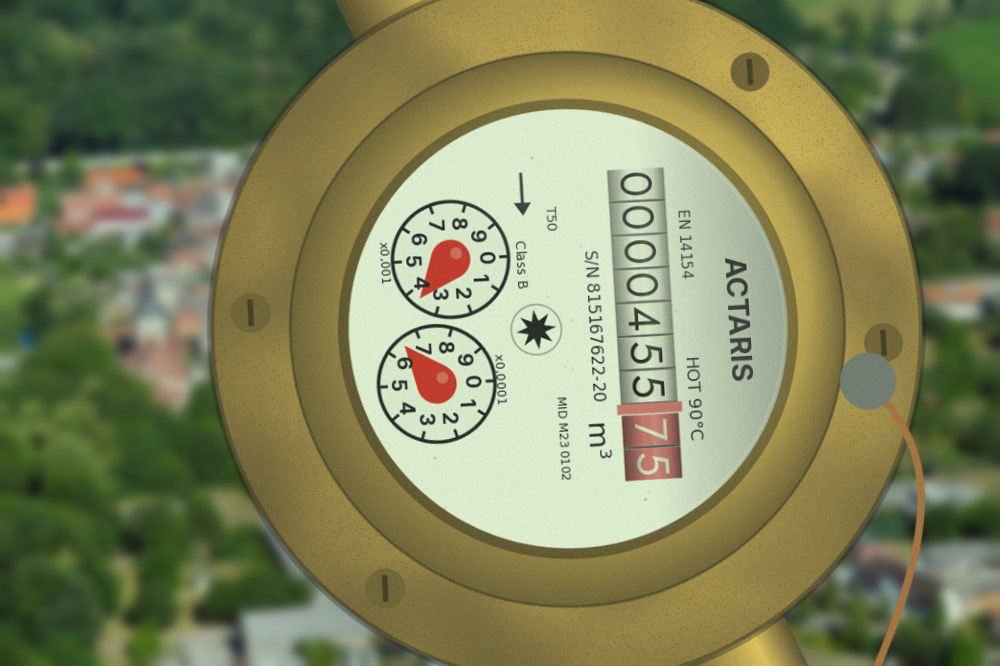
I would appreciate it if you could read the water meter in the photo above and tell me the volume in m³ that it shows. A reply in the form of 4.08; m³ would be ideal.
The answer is 455.7536; m³
